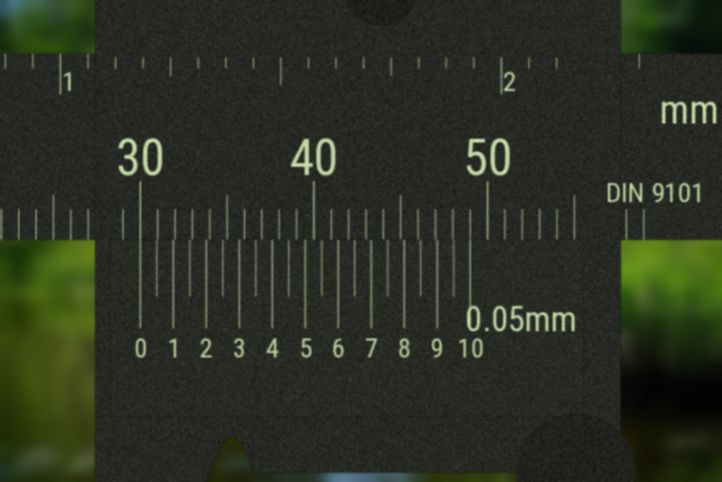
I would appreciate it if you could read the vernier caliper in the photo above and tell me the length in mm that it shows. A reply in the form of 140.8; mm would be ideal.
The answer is 30.0; mm
